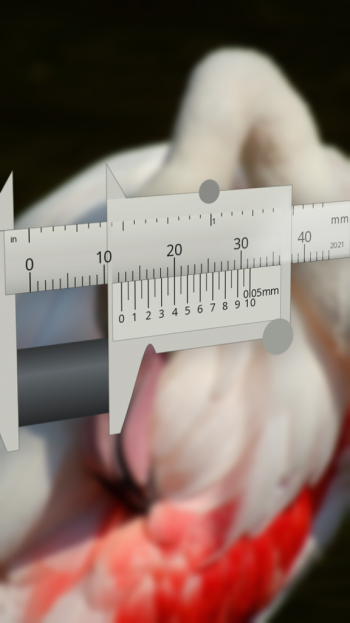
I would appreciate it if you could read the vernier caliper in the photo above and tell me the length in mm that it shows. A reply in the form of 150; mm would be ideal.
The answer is 12.4; mm
